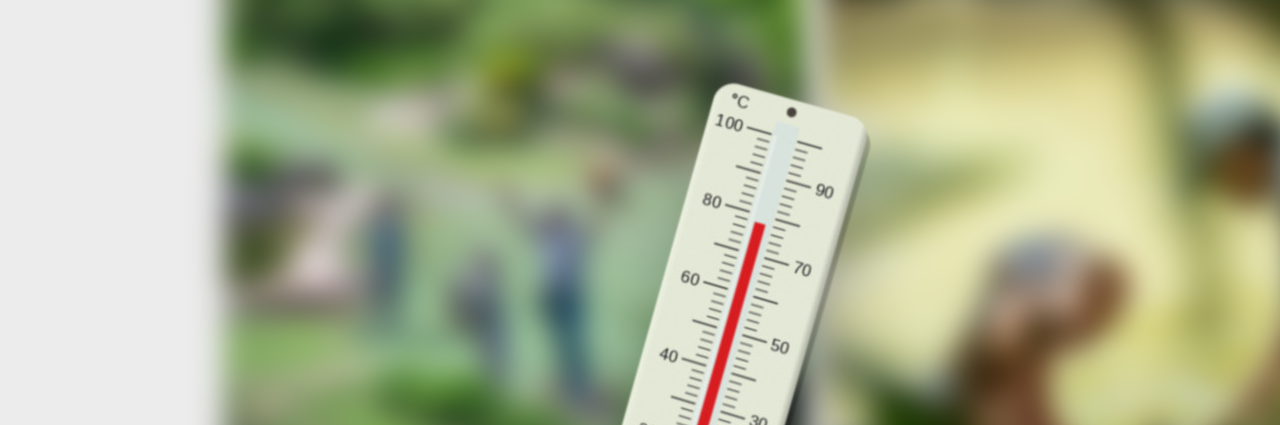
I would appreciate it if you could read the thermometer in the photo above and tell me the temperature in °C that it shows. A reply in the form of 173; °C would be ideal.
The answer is 78; °C
